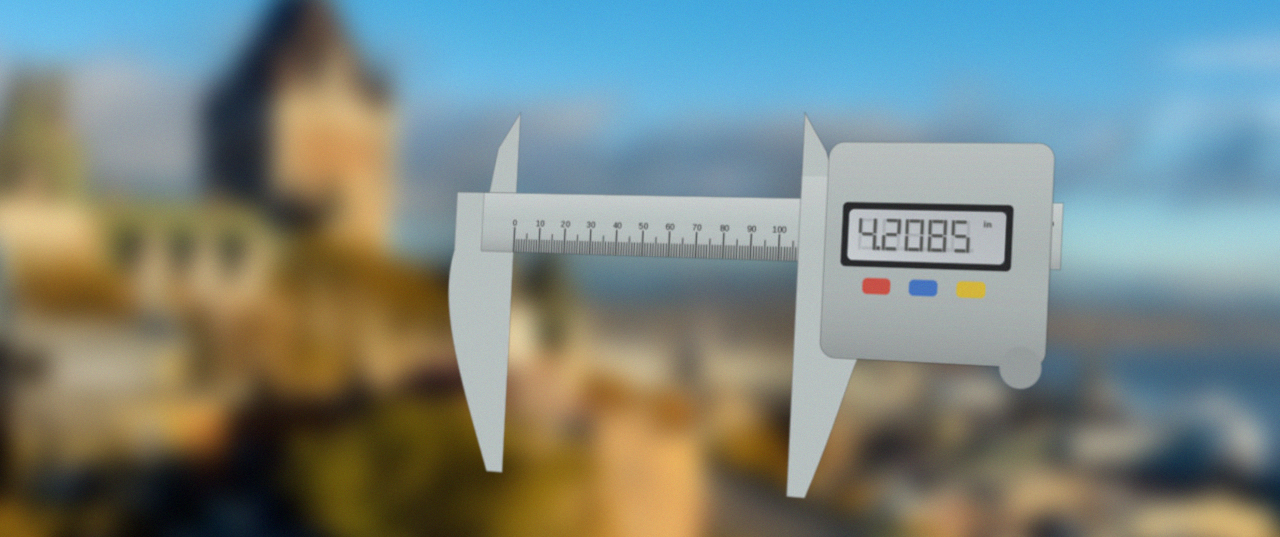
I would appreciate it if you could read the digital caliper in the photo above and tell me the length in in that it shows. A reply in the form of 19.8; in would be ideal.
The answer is 4.2085; in
